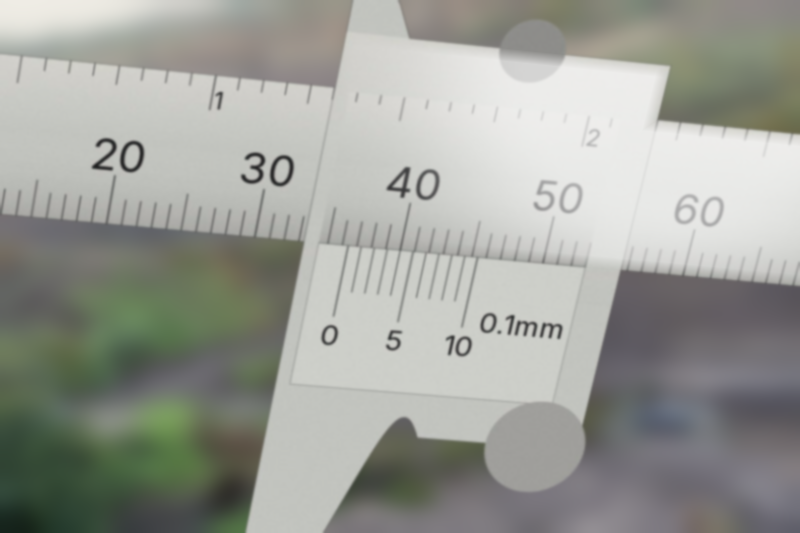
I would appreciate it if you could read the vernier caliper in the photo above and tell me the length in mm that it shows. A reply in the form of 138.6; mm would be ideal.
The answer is 36.4; mm
